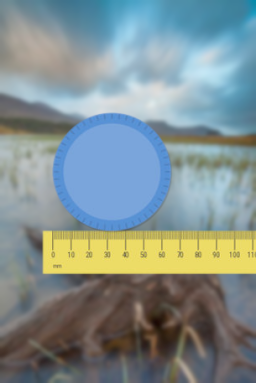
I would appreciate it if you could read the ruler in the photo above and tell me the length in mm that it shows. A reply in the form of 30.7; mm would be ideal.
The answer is 65; mm
